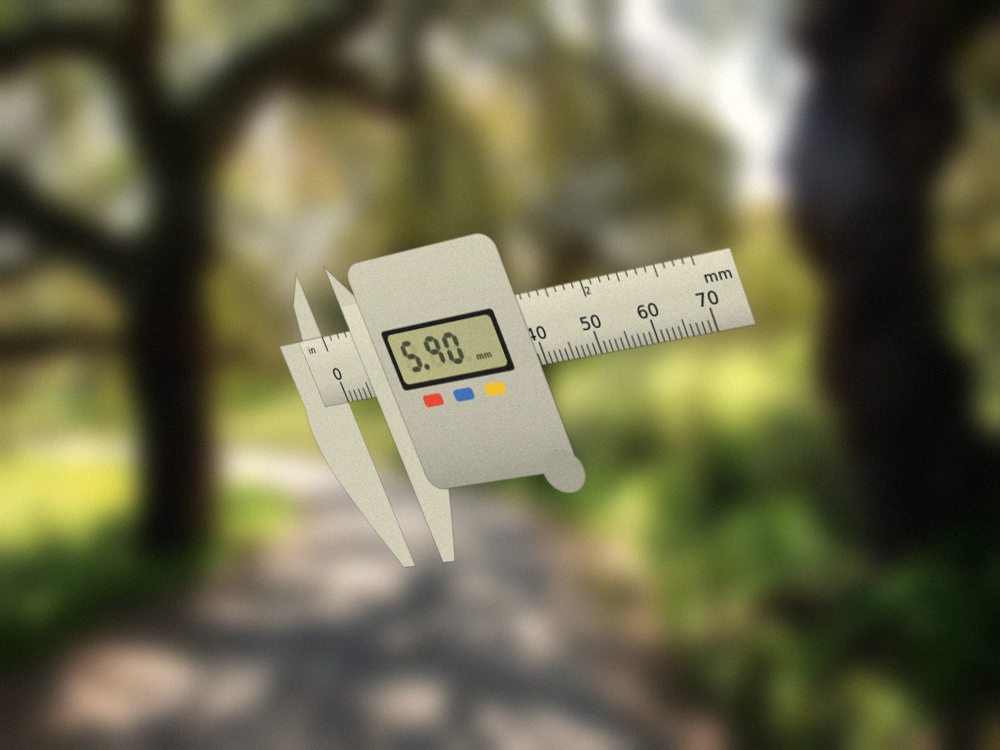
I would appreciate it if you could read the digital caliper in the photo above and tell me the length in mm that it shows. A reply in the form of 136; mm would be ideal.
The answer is 5.90; mm
